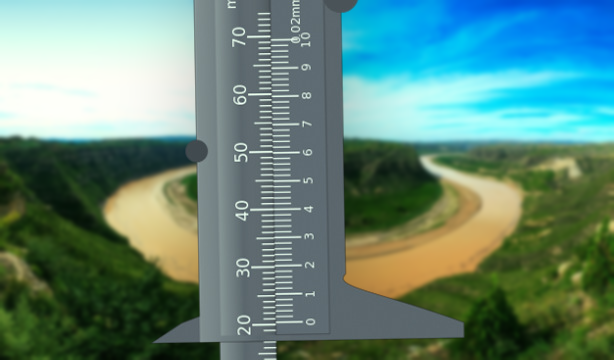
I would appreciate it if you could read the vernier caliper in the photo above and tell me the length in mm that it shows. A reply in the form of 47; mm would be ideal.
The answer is 20.4; mm
